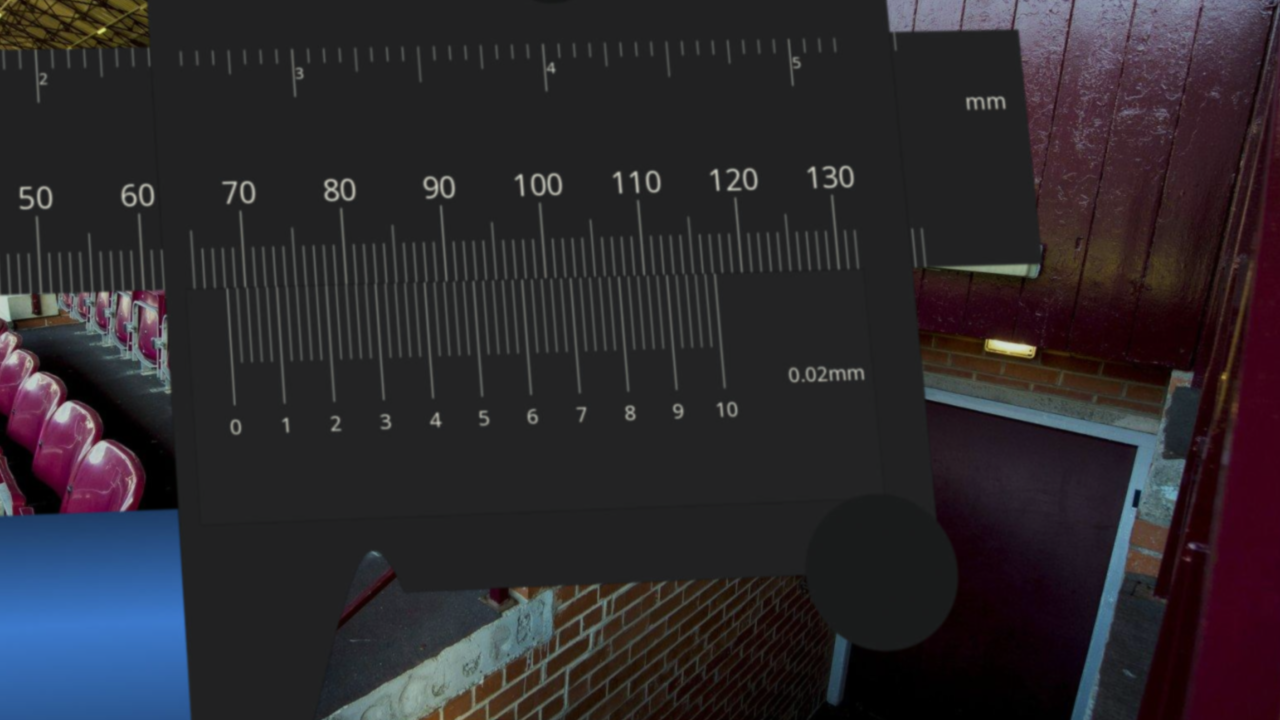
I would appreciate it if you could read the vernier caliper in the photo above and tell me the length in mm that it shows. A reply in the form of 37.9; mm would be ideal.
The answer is 68.2; mm
